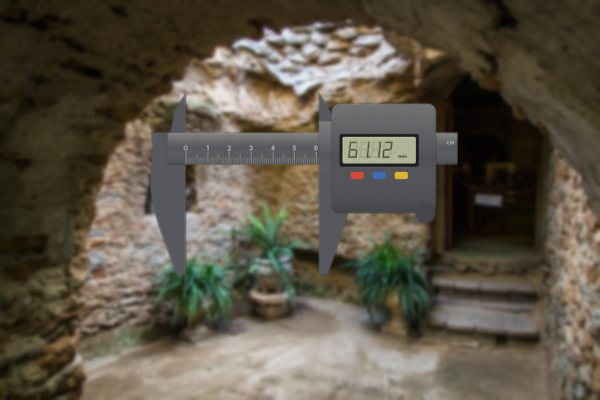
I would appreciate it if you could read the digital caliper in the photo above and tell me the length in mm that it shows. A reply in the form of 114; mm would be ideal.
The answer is 61.12; mm
